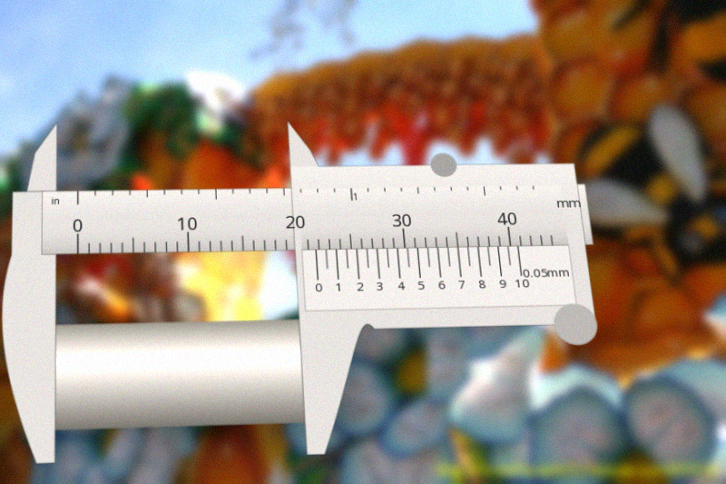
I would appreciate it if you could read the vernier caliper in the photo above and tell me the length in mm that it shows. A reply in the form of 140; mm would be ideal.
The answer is 21.7; mm
